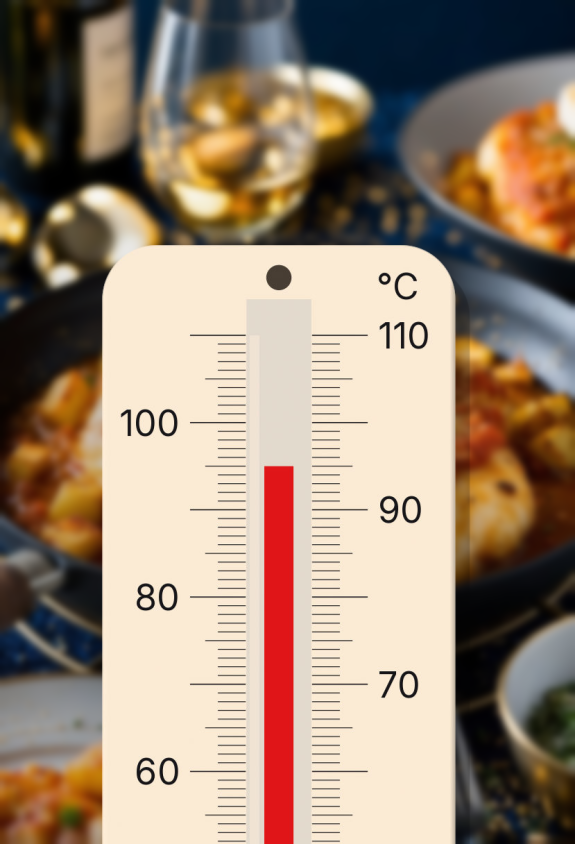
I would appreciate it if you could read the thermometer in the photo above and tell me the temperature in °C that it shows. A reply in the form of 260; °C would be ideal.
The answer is 95; °C
